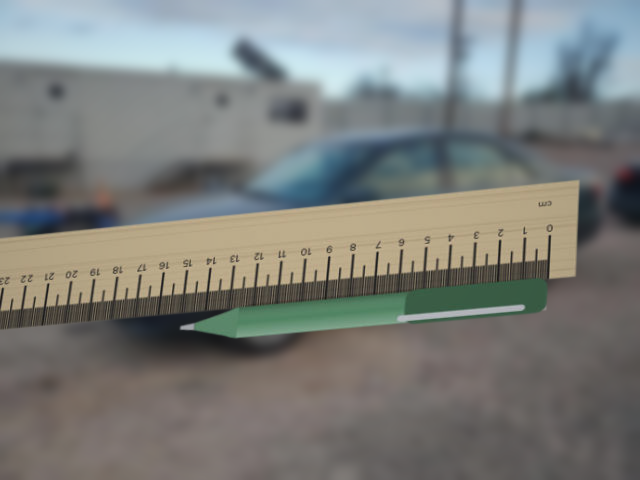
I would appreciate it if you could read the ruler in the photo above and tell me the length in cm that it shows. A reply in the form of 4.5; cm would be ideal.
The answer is 15; cm
